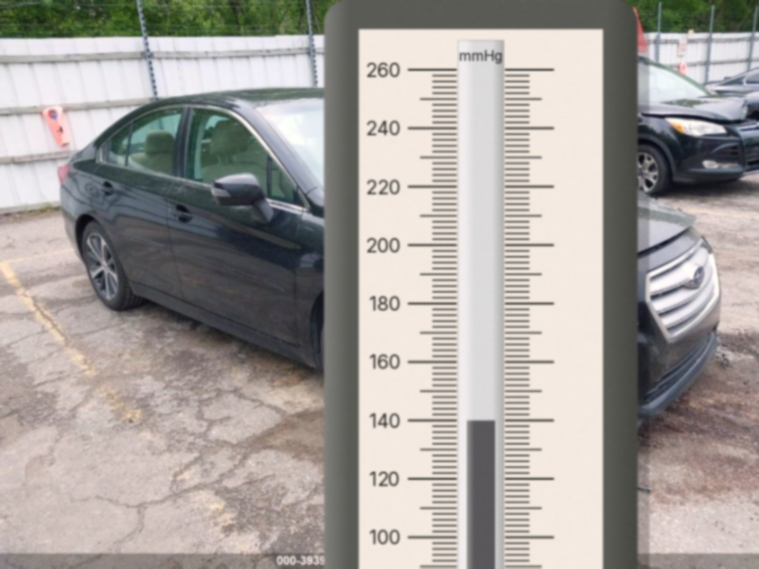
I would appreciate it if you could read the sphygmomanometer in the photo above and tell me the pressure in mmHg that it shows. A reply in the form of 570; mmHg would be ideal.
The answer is 140; mmHg
